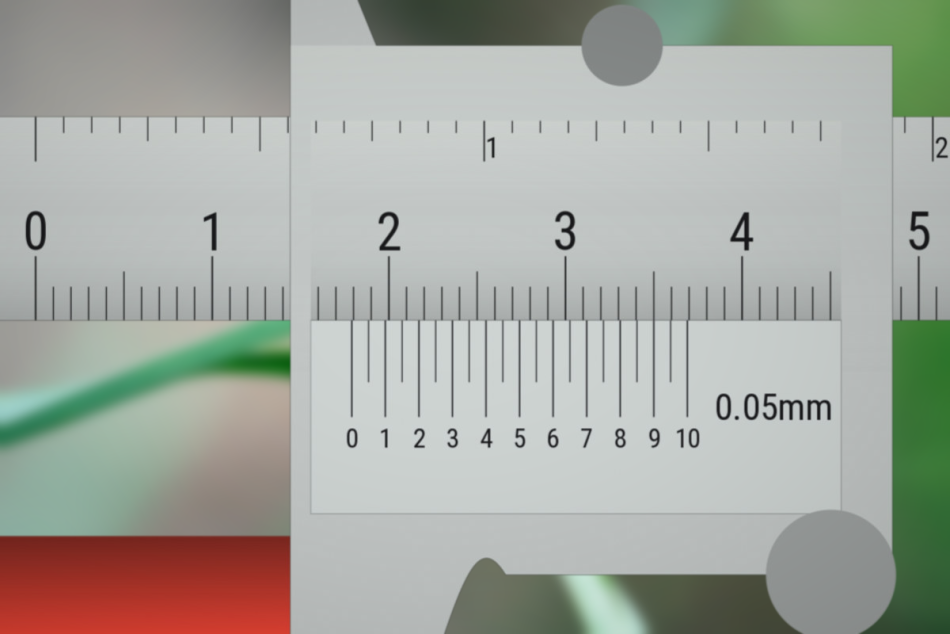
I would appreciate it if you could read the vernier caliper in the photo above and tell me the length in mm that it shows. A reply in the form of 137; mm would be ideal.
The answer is 17.9; mm
